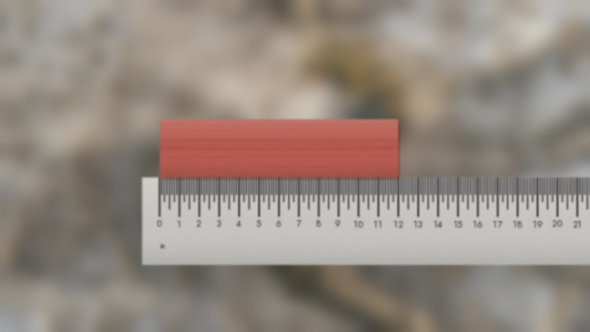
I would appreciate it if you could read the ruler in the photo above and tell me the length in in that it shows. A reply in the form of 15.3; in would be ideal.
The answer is 12; in
